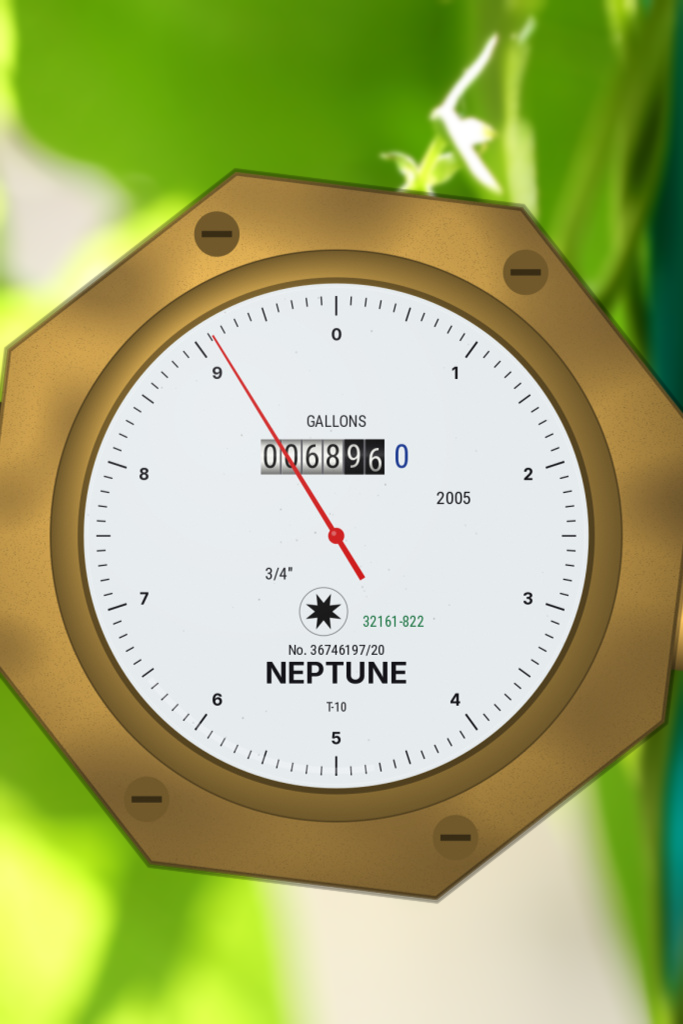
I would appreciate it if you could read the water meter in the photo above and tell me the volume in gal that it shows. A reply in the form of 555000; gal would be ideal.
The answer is 68959.1; gal
